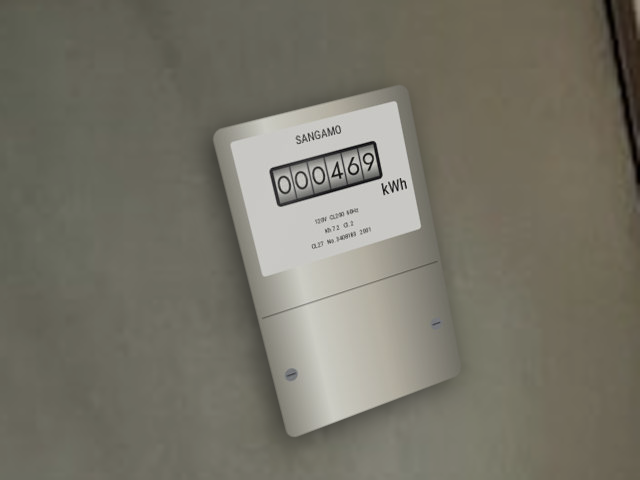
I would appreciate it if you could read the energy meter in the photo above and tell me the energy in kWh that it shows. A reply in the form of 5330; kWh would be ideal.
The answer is 469; kWh
